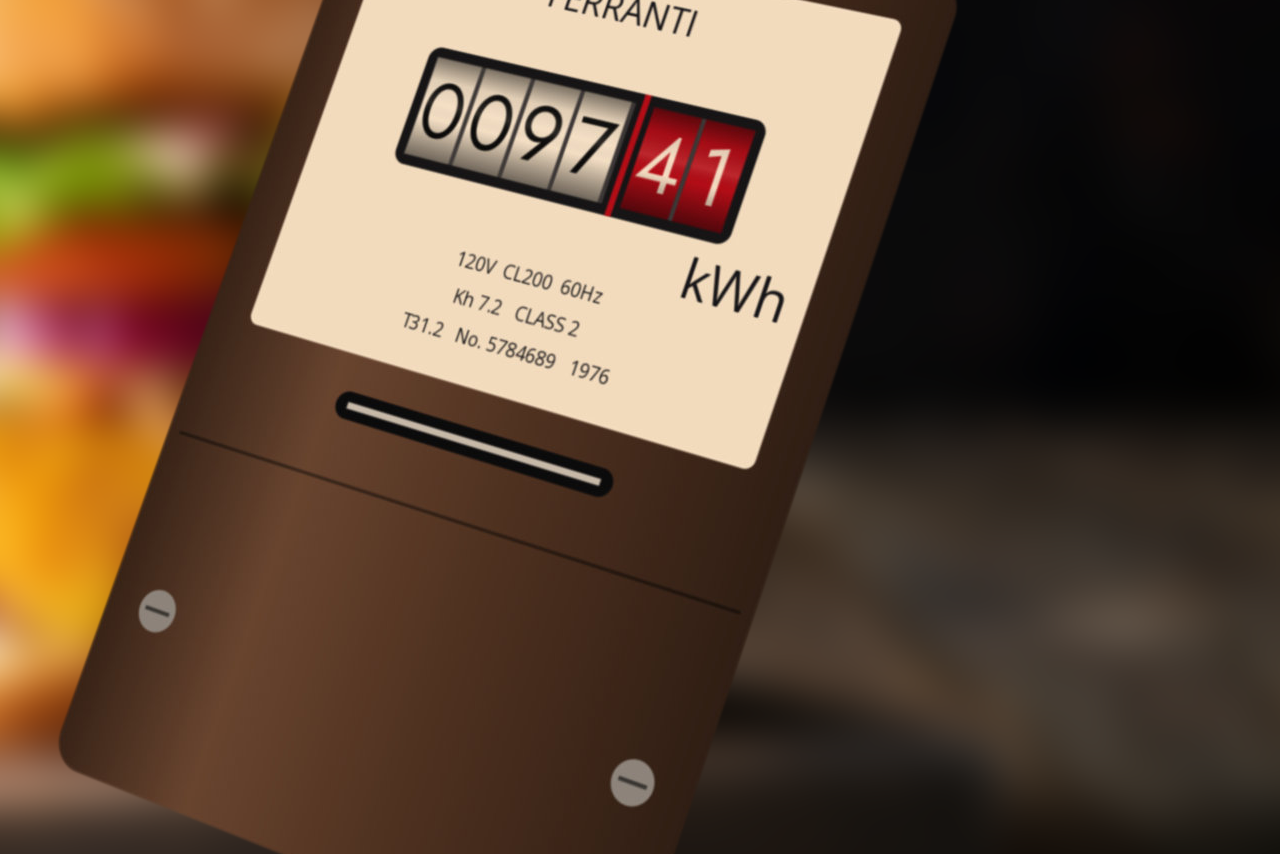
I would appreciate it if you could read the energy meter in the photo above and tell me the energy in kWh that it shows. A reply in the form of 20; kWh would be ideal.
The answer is 97.41; kWh
